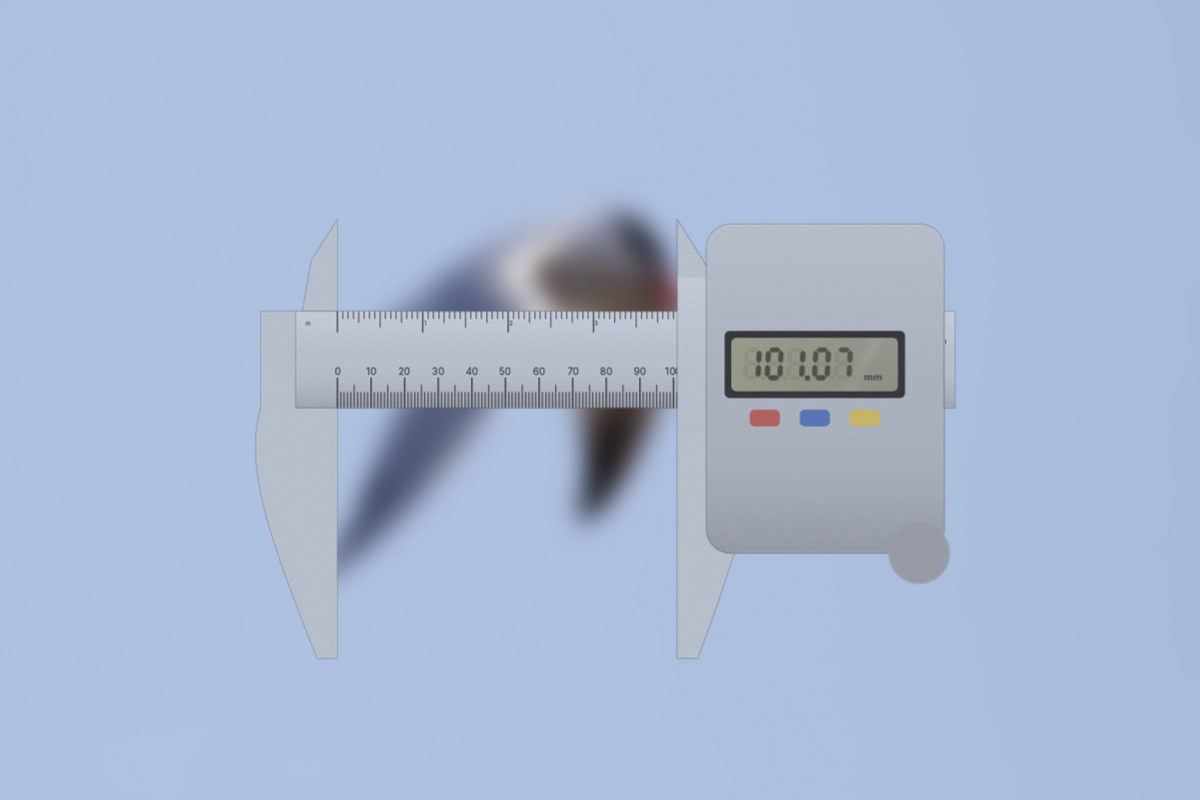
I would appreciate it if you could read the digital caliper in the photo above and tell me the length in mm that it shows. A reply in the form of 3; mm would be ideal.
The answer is 101.07; mm
